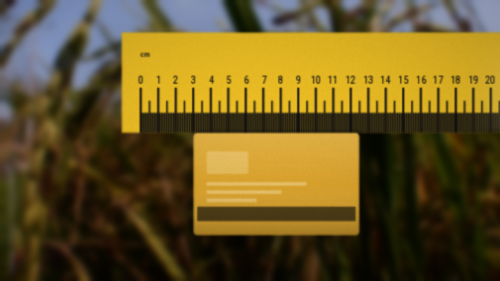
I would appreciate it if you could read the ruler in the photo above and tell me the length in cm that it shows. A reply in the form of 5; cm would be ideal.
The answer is 9.5; cm
